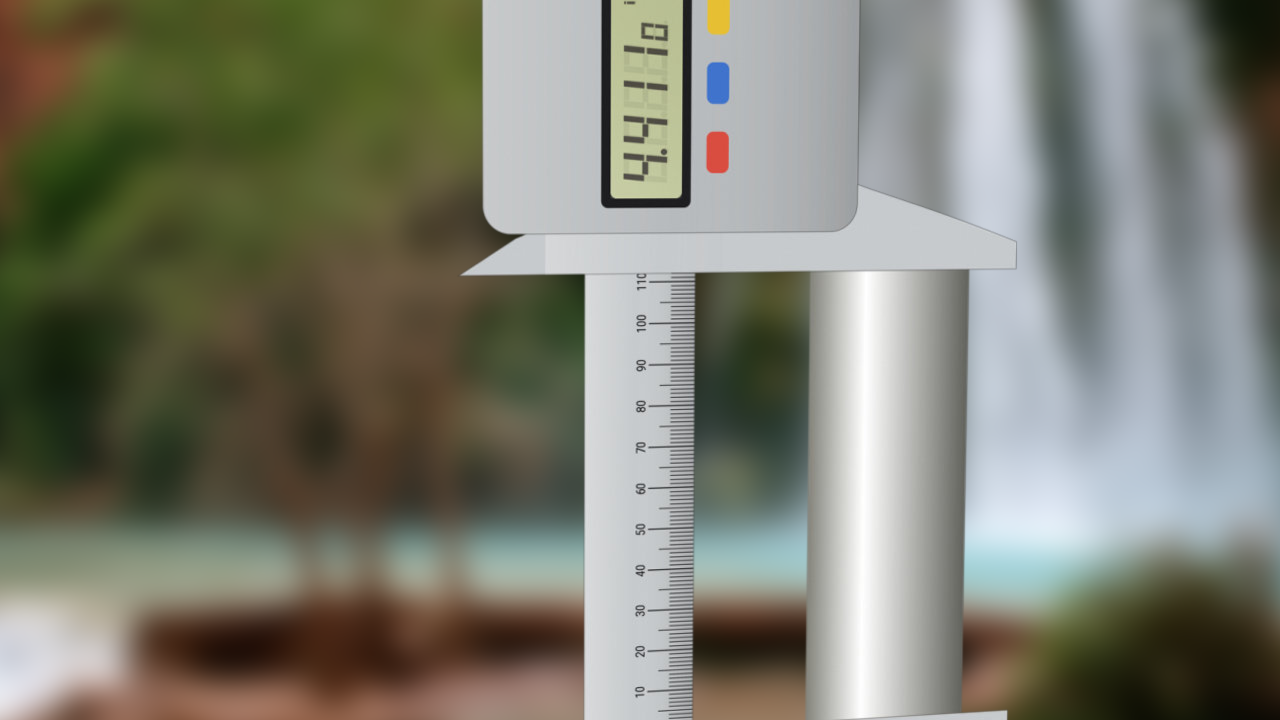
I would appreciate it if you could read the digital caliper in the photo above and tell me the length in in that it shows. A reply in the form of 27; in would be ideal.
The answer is 4.4110; in
